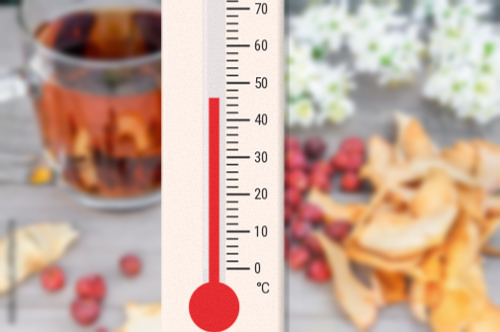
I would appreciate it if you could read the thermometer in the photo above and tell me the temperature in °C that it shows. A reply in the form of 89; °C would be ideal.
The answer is 46; °C
